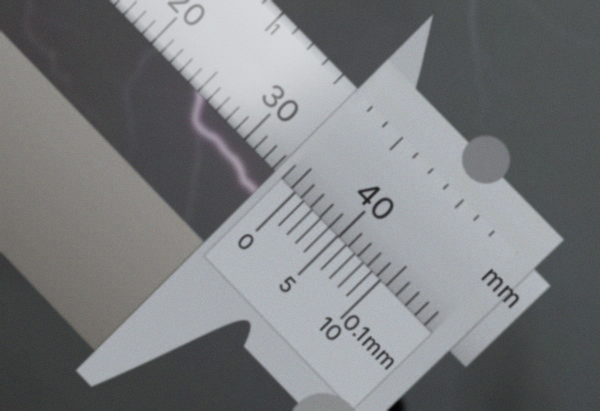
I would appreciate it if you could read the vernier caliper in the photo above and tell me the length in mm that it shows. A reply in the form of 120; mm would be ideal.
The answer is 35.4; mm
